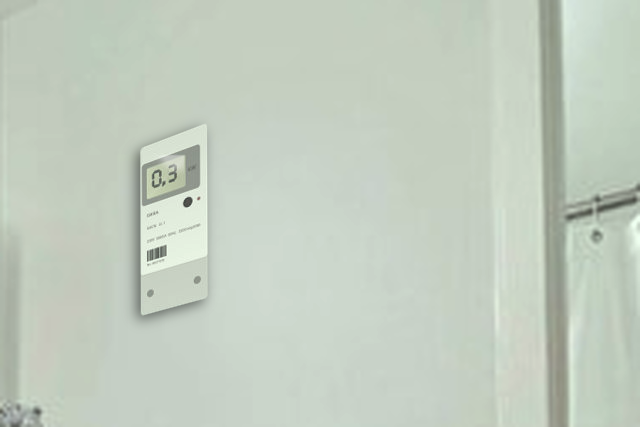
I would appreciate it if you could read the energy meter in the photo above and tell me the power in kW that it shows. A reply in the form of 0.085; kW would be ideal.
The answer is 0.3; kW
